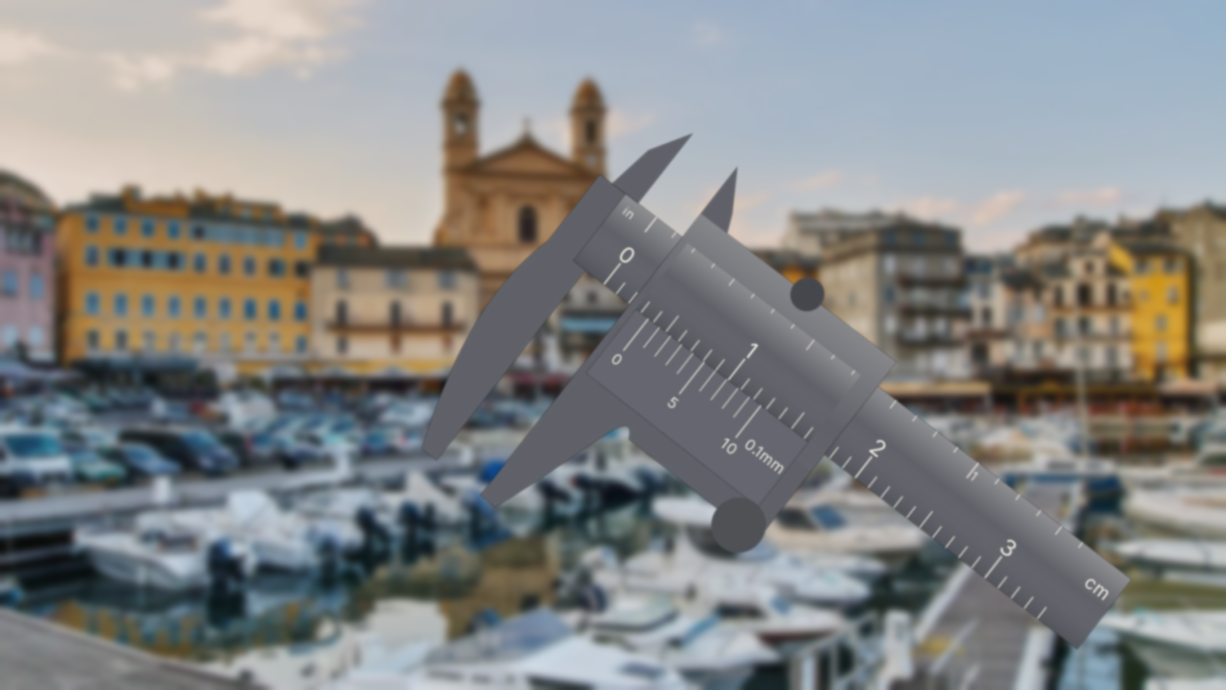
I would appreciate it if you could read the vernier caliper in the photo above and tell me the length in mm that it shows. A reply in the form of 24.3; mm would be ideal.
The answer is 3.6; mm
